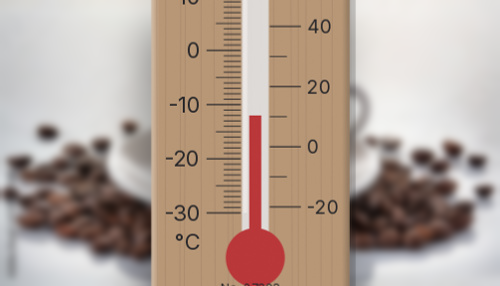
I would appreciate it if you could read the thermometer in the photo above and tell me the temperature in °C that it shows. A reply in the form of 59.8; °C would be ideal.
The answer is -12; °C
